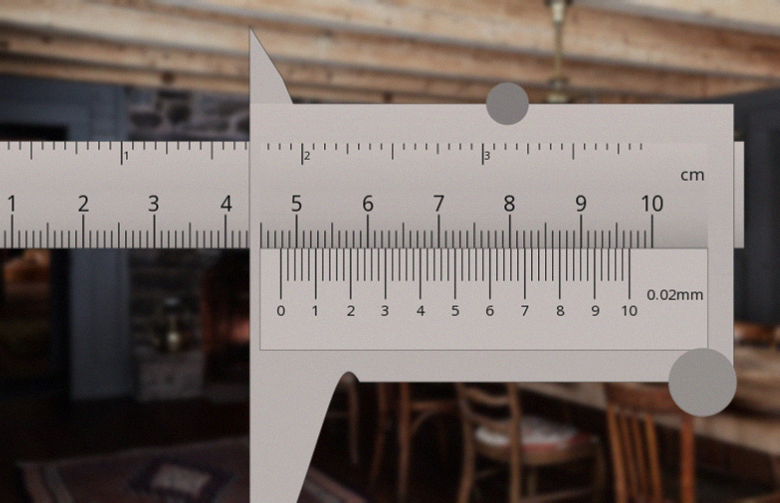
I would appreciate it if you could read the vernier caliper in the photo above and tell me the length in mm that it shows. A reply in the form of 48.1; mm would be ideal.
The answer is 47.8; mm
